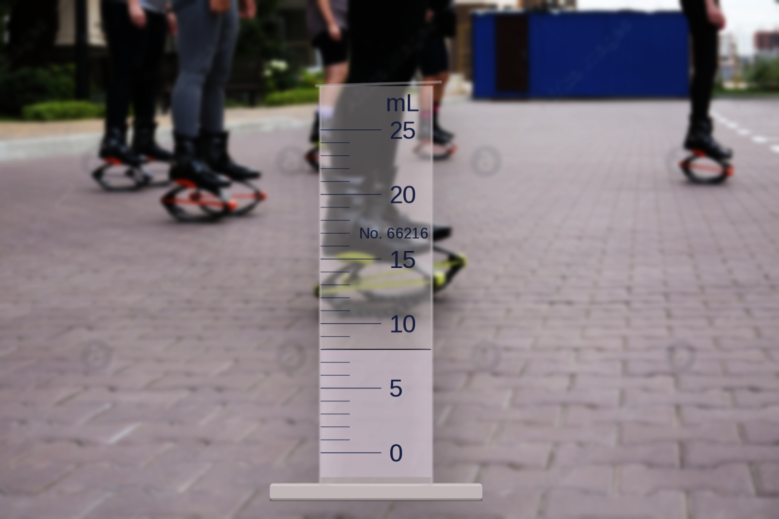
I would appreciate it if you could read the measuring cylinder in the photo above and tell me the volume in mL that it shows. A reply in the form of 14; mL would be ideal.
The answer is 8; mL
